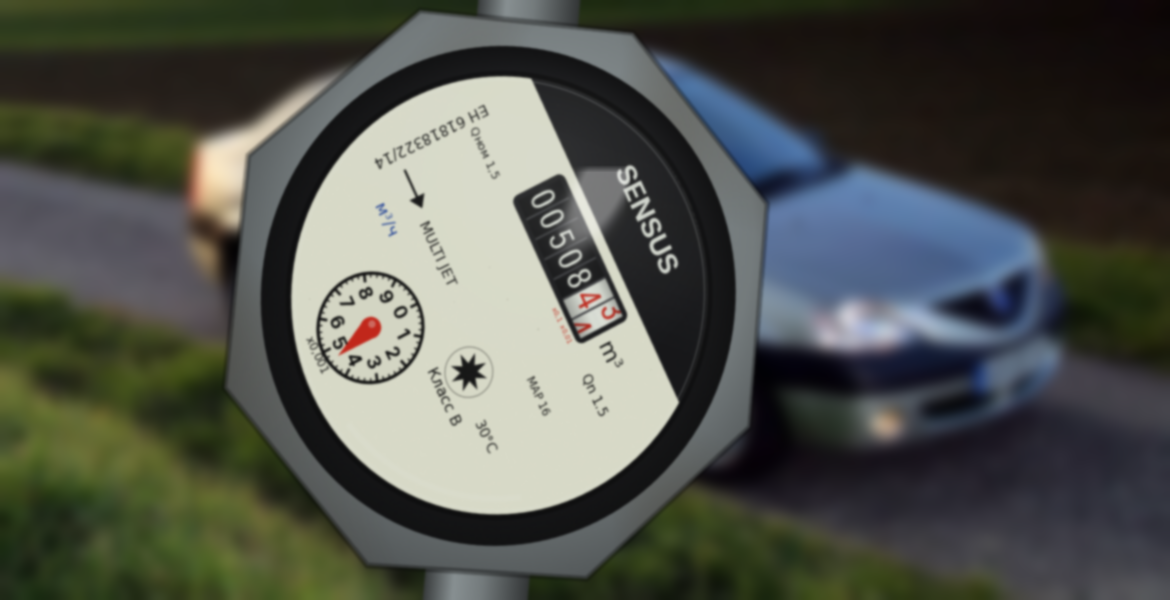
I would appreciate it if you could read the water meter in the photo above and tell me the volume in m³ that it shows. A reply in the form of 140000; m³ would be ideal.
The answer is 508.434; m³
